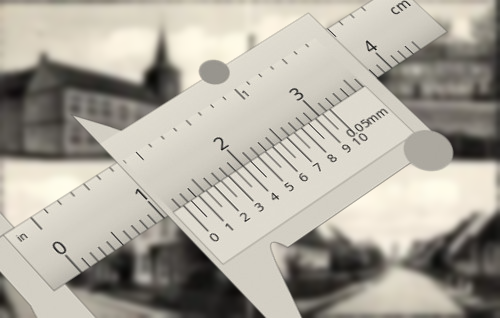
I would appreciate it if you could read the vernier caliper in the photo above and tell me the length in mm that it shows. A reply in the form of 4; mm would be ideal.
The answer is 12.4; mm
